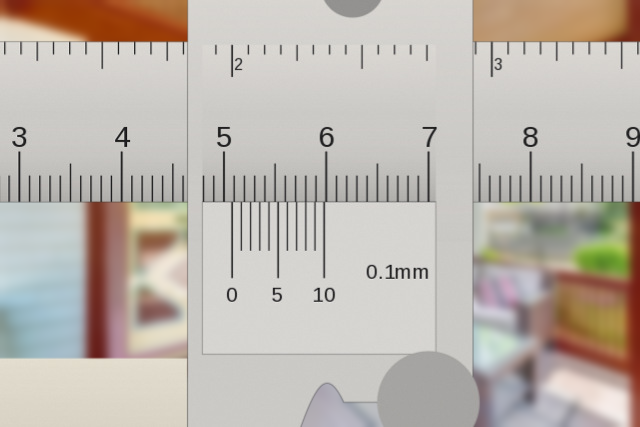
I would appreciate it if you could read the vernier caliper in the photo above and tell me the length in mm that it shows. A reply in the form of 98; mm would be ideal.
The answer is 50.8; mm
